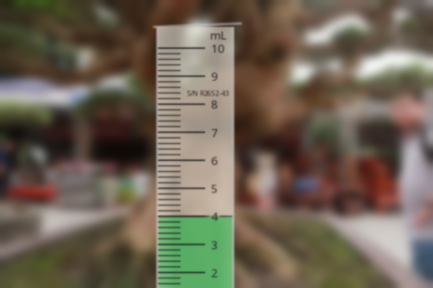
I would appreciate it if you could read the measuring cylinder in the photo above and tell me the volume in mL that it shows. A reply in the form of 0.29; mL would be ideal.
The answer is 4; mL
